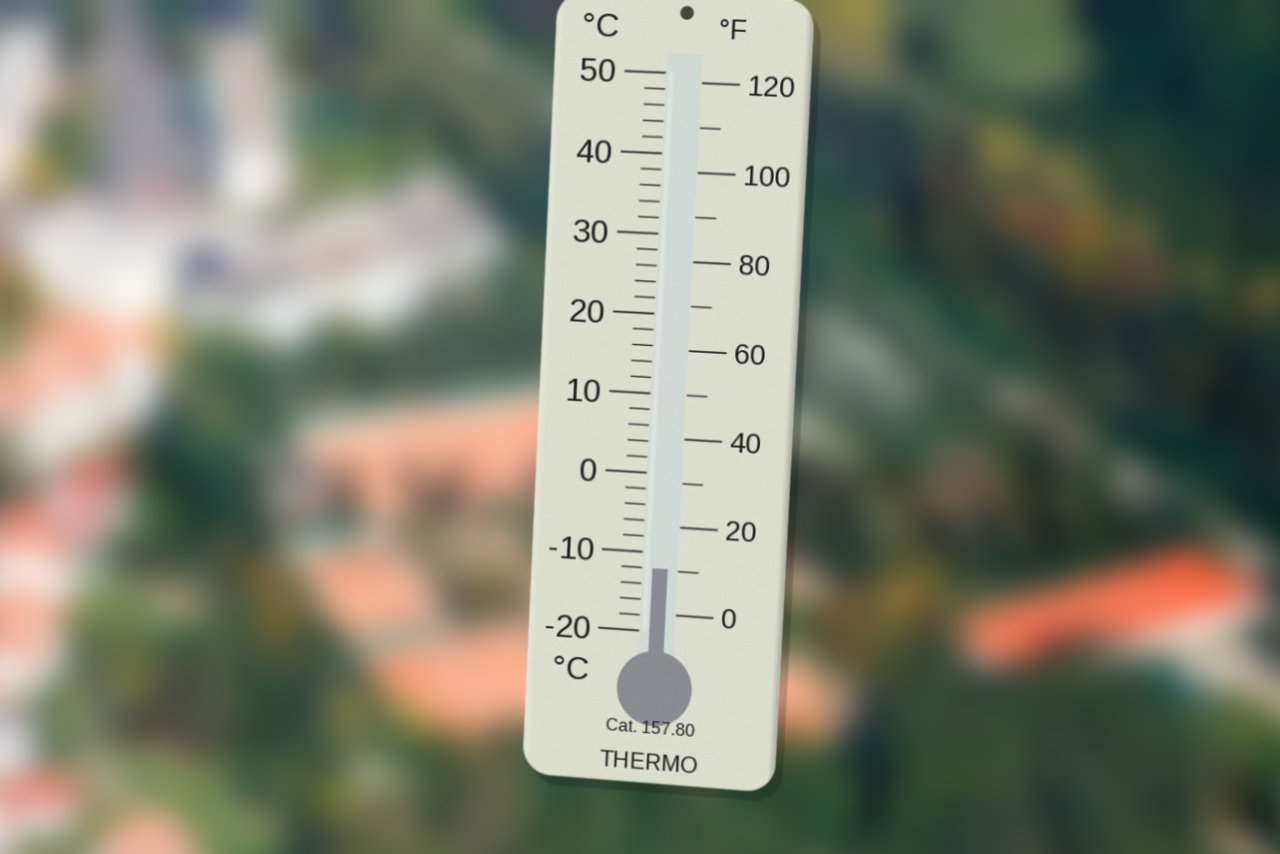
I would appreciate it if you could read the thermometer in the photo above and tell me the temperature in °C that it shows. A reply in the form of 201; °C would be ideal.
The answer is -12; °C
